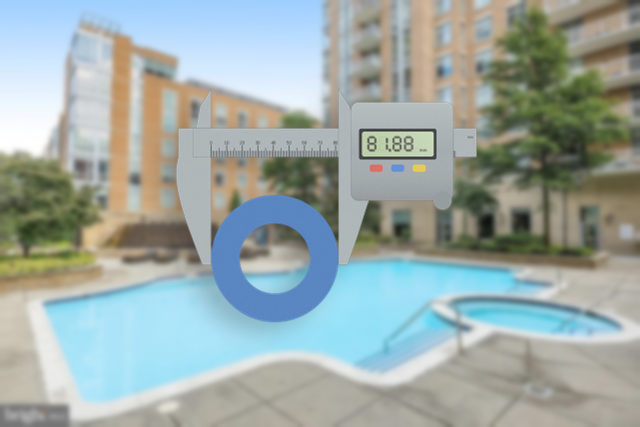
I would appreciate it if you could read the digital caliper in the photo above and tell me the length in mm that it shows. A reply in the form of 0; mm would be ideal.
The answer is 81.88; mm
